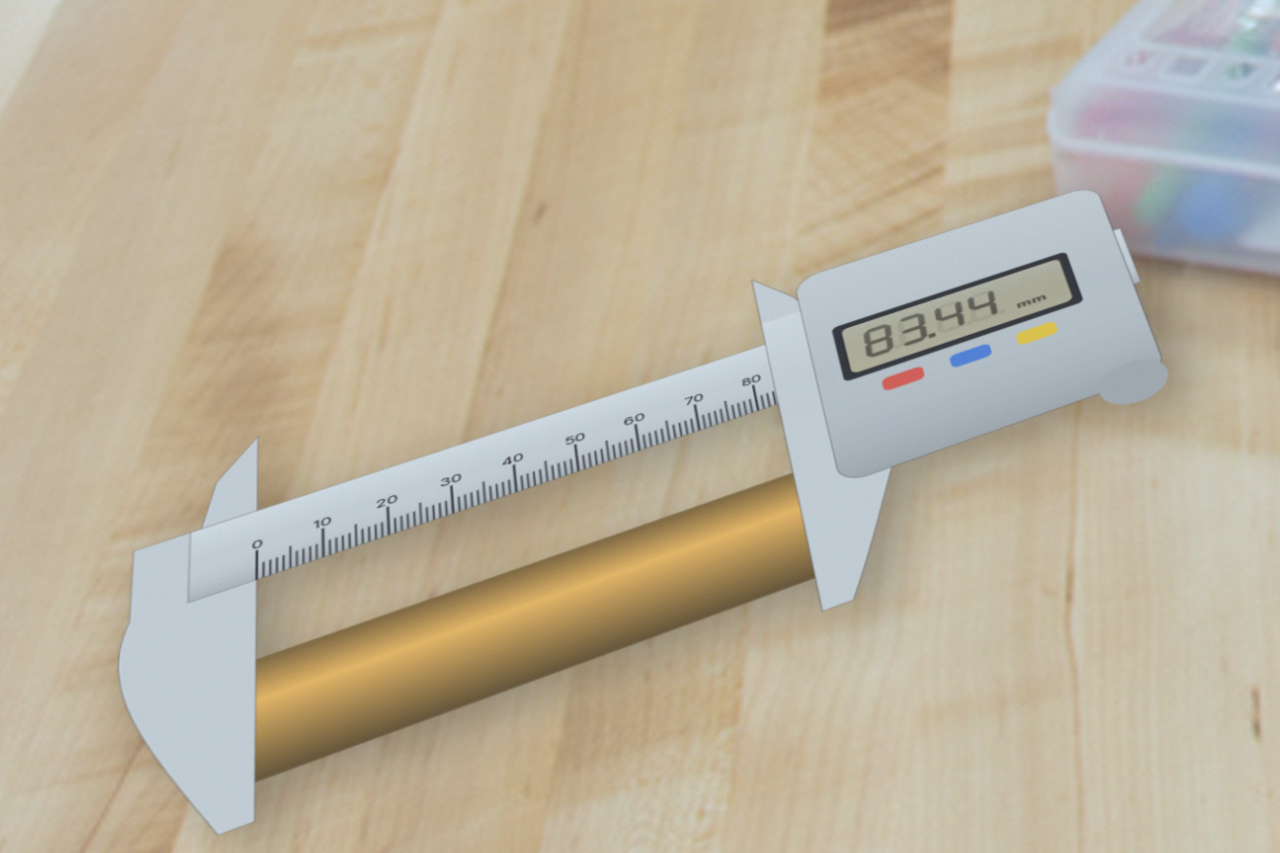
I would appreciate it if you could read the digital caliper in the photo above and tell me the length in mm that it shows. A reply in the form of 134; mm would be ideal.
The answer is 83.44; mm
